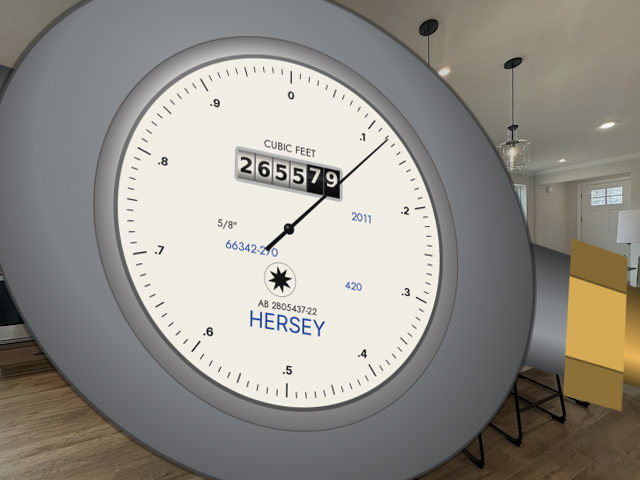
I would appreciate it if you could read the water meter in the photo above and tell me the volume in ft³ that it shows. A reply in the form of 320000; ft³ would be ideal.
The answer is 265579.12; ft³
